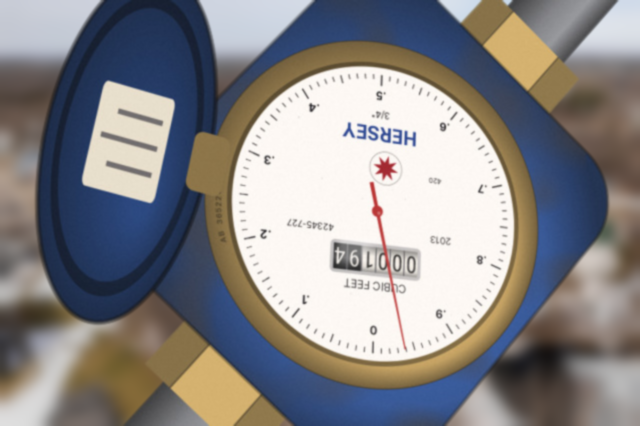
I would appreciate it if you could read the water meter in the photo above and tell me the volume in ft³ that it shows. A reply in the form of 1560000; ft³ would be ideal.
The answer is 193.96; ft³
